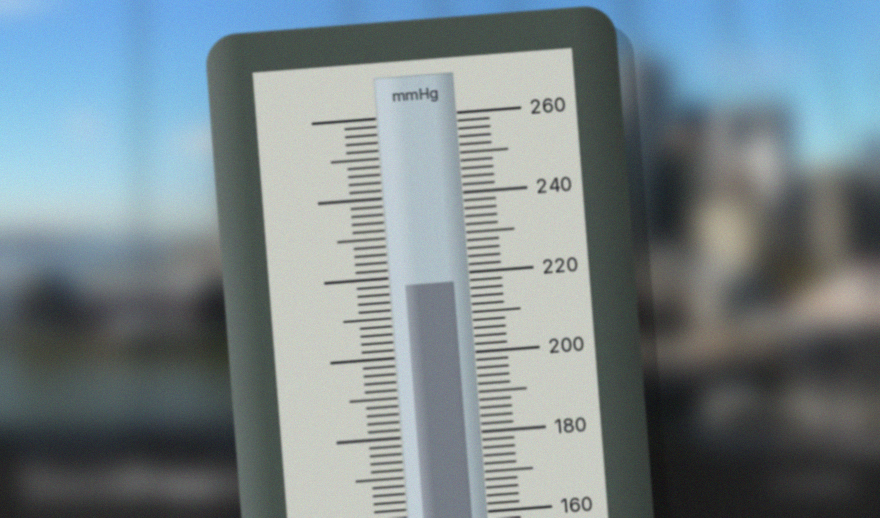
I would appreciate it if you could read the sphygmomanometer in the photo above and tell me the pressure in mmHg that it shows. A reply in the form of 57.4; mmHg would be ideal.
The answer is 218; mmHg
